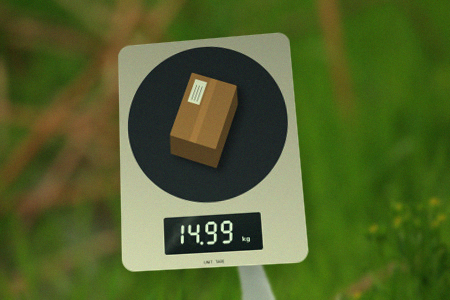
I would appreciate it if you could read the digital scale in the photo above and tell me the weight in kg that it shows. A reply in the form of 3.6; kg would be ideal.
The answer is 14.99; kg
